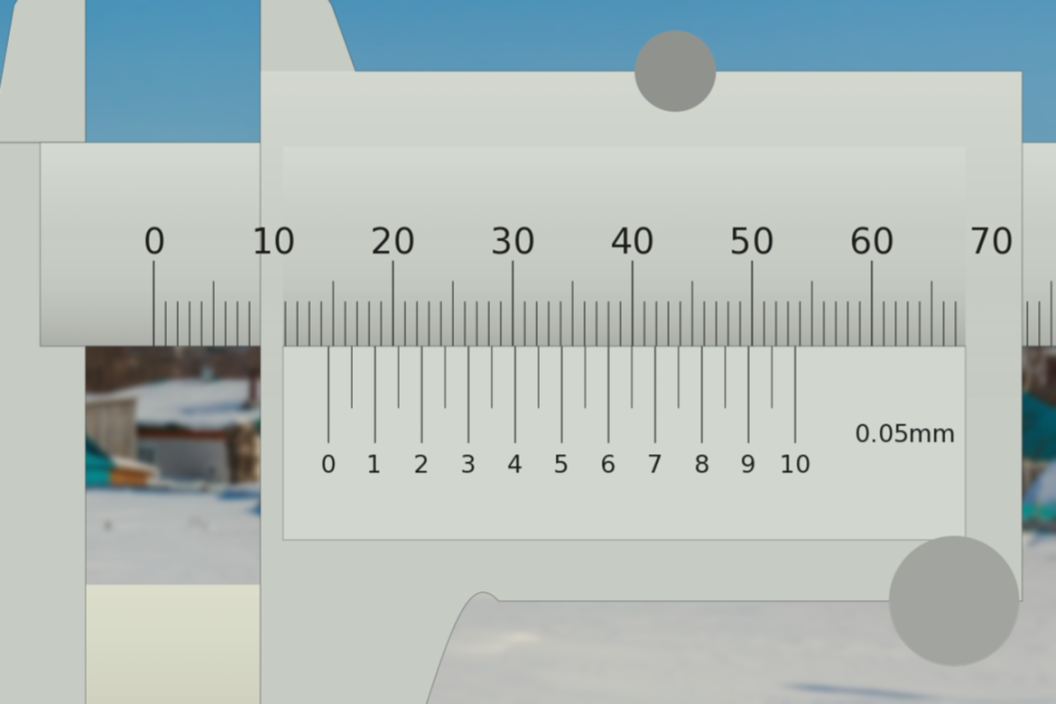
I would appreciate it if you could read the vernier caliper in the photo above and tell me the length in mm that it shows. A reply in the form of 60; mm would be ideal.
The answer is 14.6; mm
